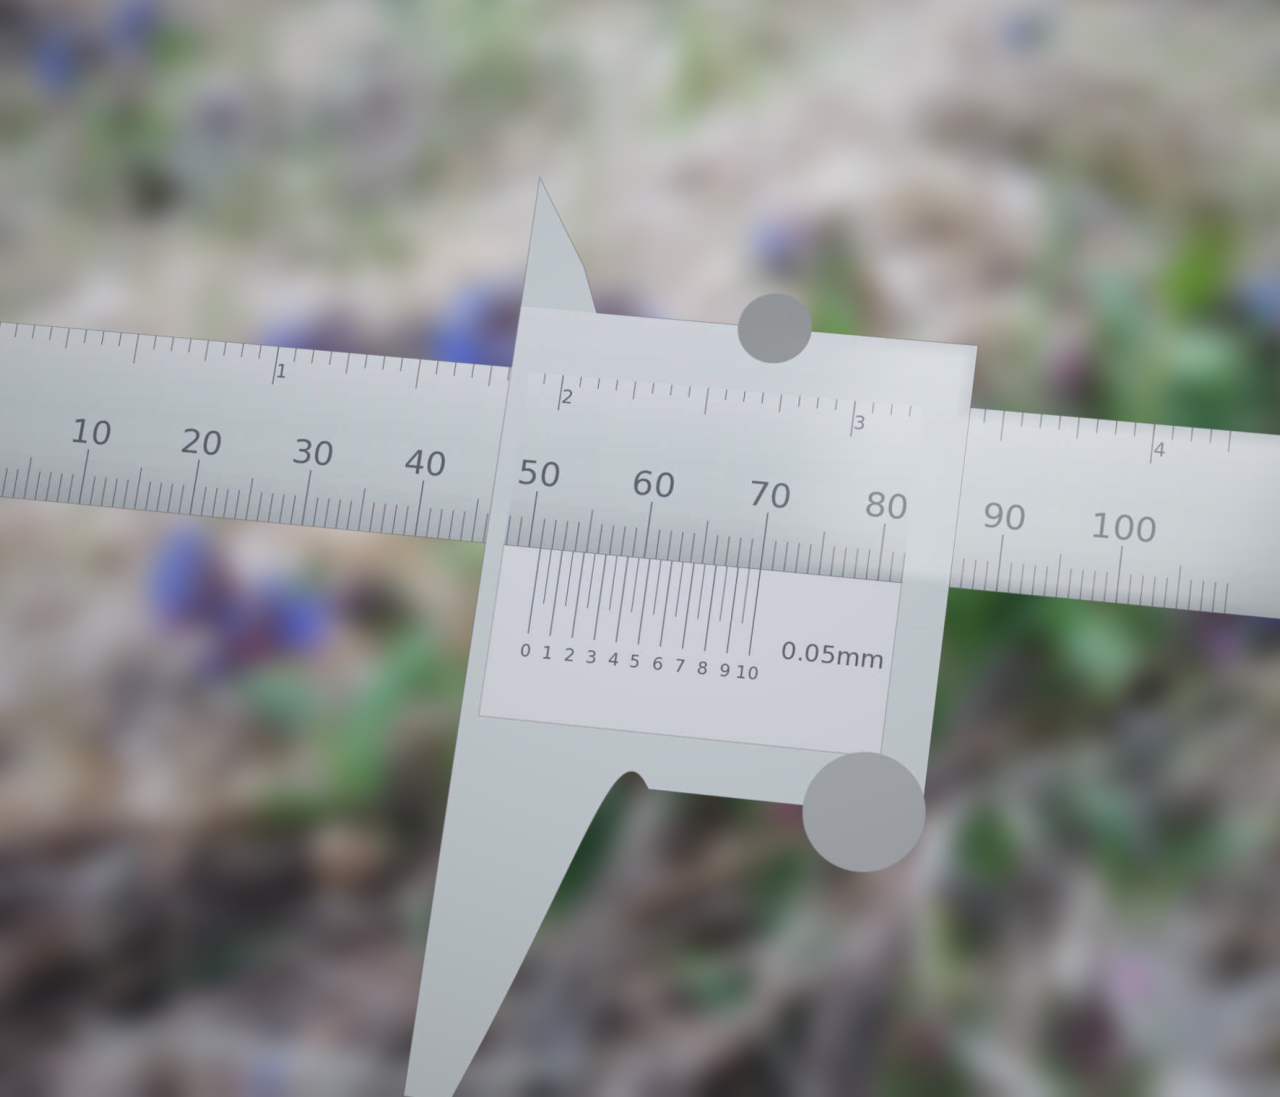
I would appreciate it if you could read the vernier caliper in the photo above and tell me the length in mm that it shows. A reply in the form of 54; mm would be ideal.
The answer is 51.0; mm
